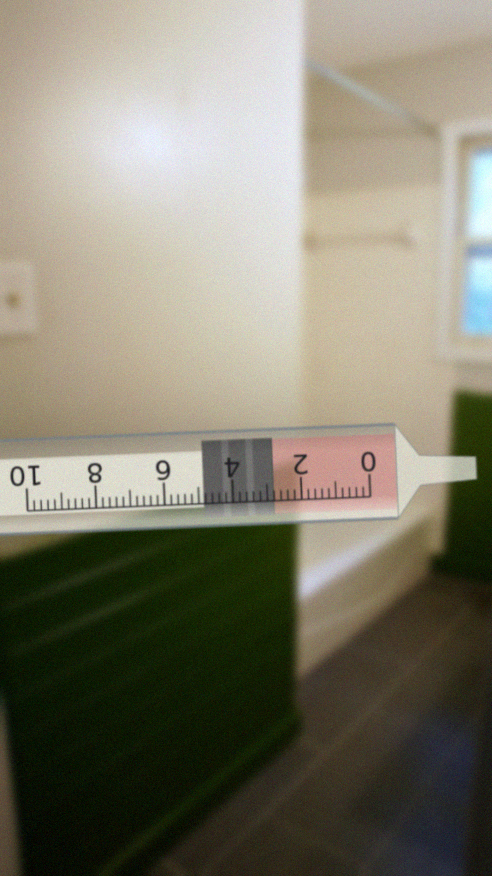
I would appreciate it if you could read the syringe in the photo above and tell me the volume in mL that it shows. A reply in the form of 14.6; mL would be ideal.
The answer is 2.8; mL
